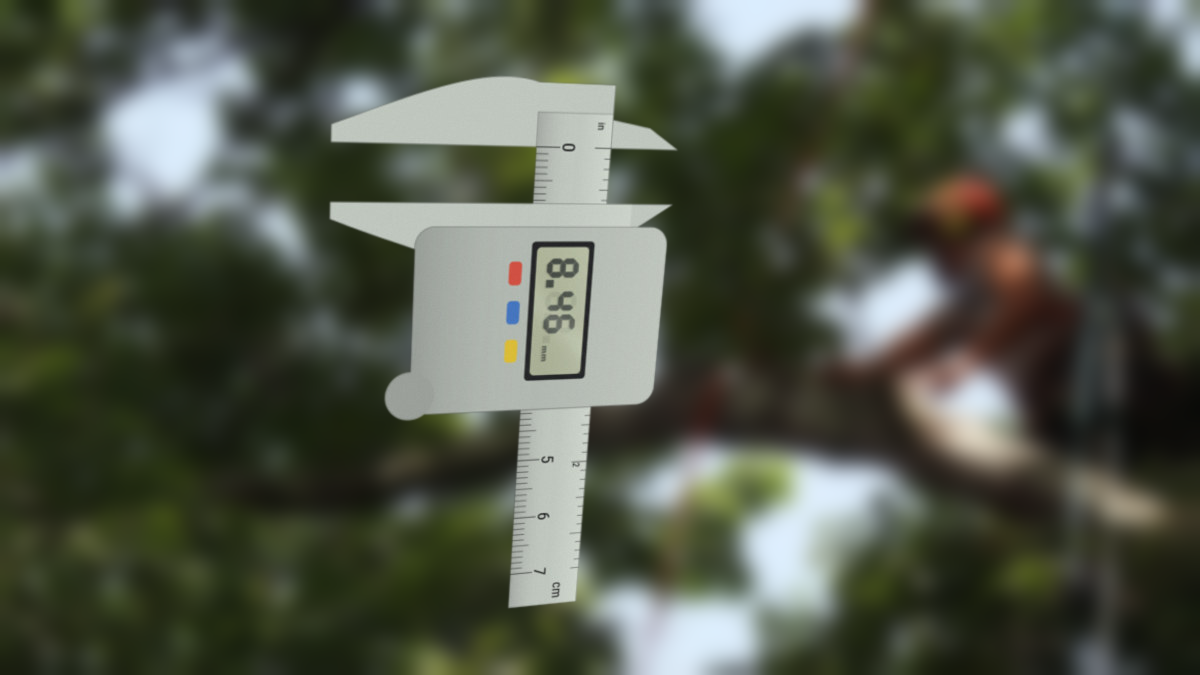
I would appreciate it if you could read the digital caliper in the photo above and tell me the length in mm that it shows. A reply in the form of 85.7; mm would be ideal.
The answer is 8.46; mm
